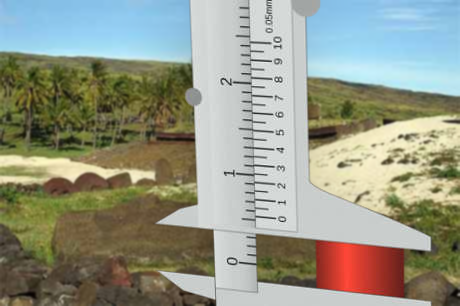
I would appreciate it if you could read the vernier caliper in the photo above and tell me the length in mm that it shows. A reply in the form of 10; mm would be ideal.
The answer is 5.4; mm
